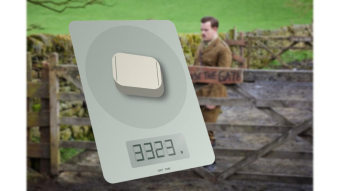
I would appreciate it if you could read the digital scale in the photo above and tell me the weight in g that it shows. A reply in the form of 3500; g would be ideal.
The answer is 3323; g
